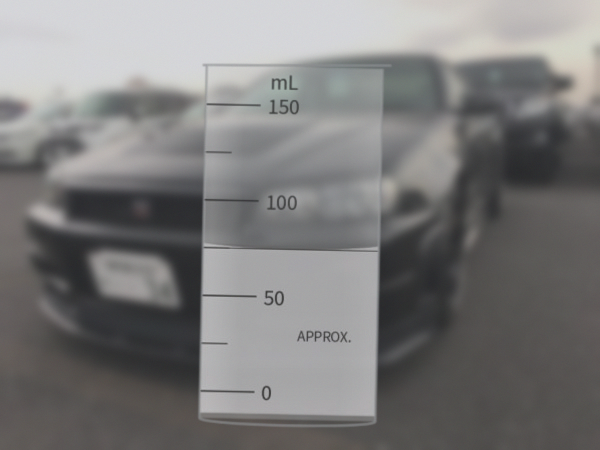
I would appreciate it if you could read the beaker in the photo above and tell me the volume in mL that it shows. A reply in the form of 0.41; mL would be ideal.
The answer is 75; mL
